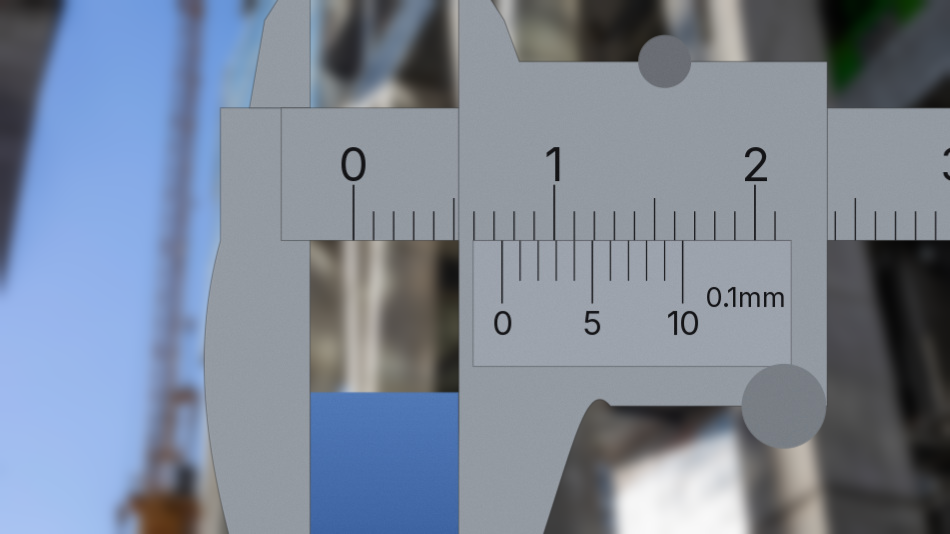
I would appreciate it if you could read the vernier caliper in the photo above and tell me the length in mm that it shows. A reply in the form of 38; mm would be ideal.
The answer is 7.4; mm
